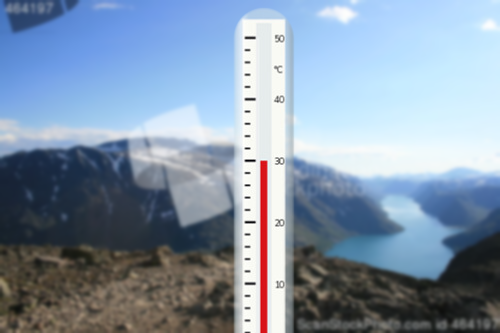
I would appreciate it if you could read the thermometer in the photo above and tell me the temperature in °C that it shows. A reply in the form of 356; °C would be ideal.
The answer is 30; °C
